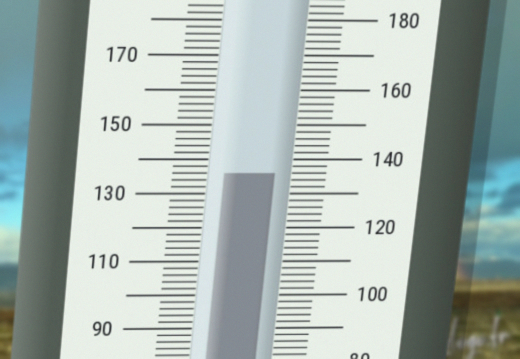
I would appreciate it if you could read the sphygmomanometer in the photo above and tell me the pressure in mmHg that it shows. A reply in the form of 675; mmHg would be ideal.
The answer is 136; mmHg
